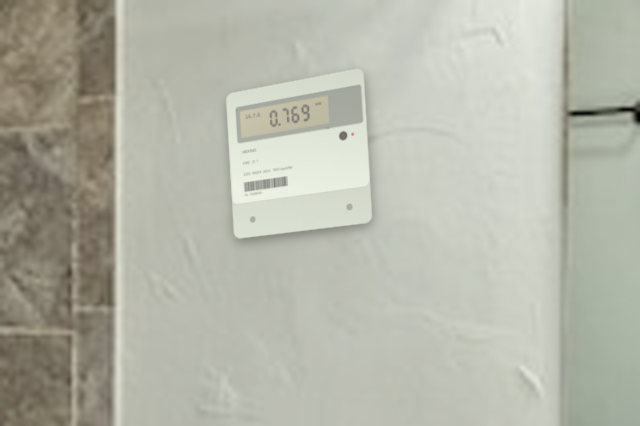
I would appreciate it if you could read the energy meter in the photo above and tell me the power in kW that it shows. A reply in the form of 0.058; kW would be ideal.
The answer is 0.769; kW
